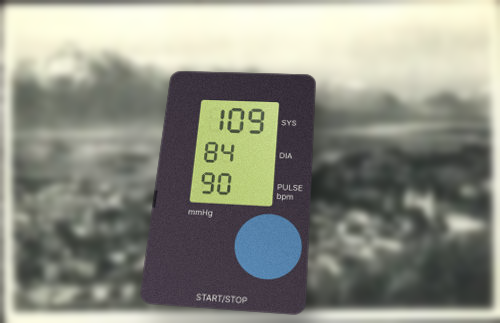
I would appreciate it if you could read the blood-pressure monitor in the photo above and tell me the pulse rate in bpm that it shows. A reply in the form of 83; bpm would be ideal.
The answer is 90; bpm
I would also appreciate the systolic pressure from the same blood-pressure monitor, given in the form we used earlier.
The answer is 109; mmHg
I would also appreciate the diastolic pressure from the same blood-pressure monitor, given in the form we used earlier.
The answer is 84; mmHg
